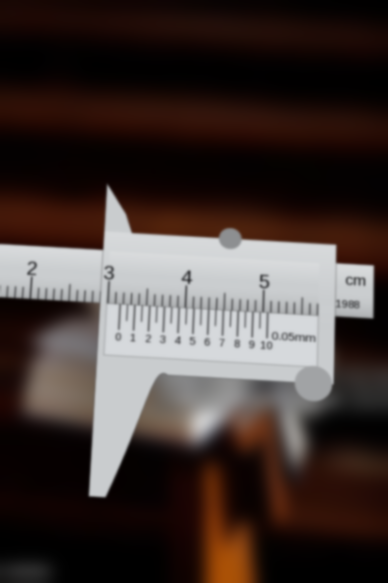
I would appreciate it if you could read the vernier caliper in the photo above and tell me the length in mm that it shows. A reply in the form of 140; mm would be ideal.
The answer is 31.6; mm
